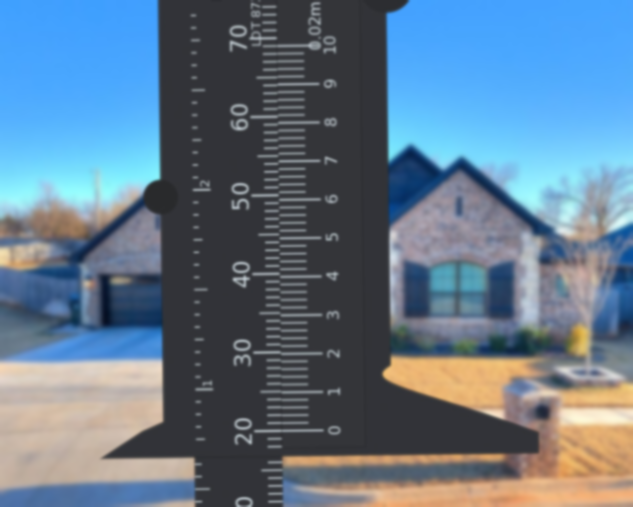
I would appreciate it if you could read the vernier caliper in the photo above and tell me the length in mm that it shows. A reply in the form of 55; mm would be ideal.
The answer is 20.0; mm
